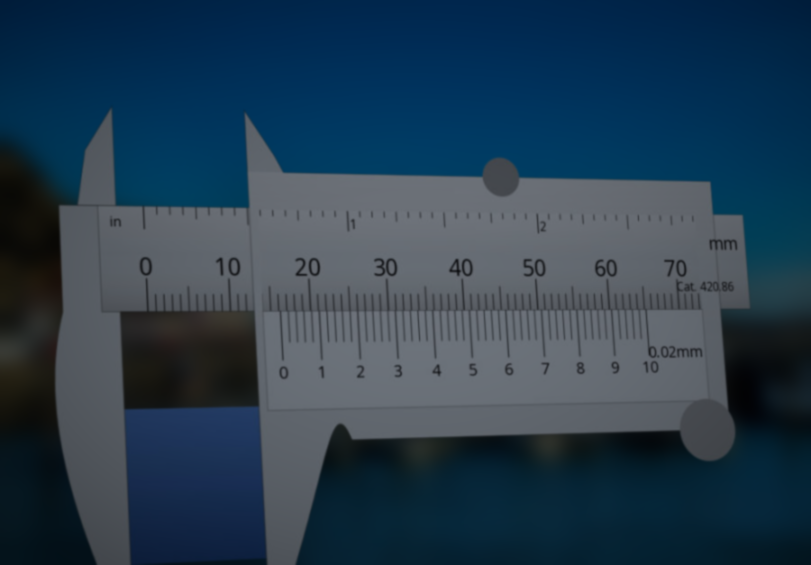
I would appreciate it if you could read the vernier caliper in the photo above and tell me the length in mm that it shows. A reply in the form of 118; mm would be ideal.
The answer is 16.2; mm
